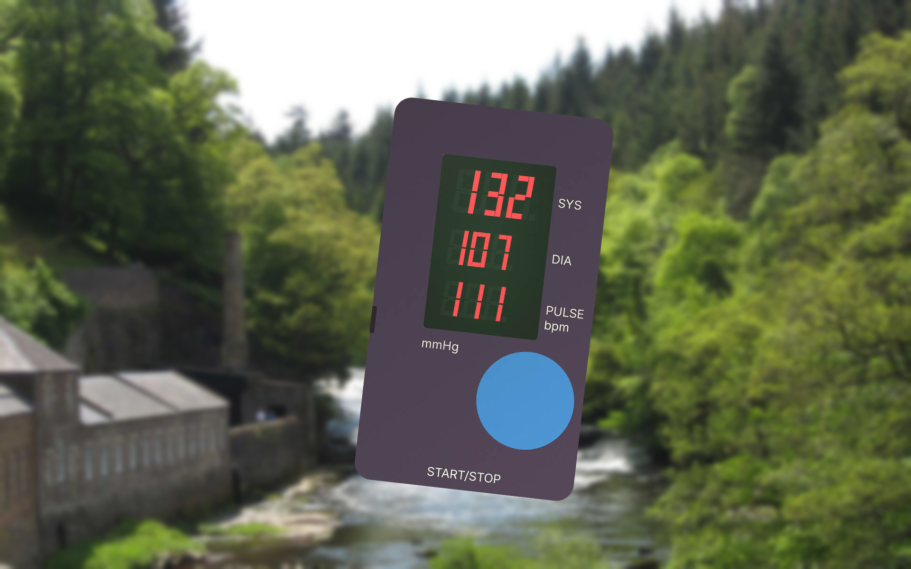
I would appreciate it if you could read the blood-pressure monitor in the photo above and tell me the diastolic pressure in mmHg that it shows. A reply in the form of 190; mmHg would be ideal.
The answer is 107; mmHg
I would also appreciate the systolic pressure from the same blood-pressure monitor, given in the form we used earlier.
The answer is 132; mmHg
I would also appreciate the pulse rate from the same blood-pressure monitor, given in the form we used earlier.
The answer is 111; bpm
